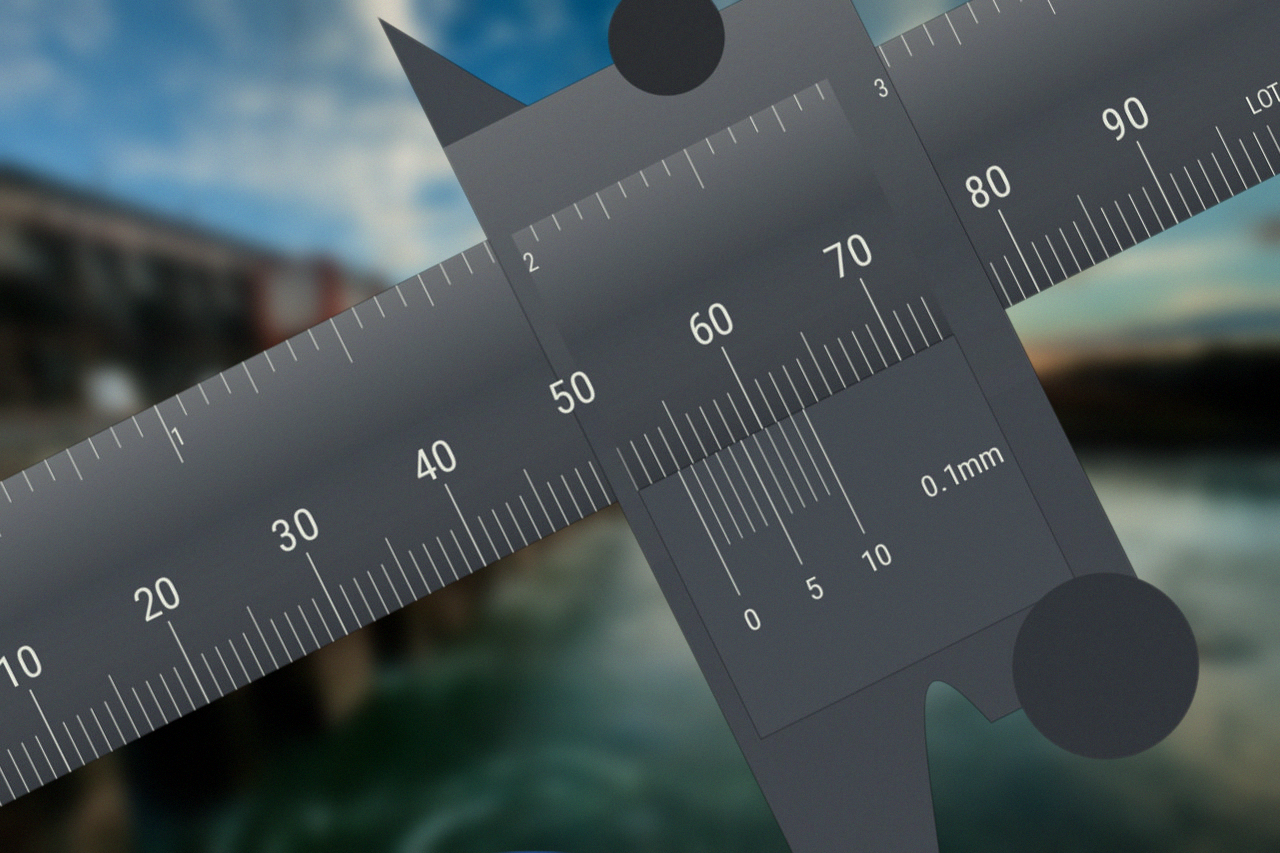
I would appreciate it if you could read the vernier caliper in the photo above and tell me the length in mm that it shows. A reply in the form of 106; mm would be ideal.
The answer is 53.9; mm
